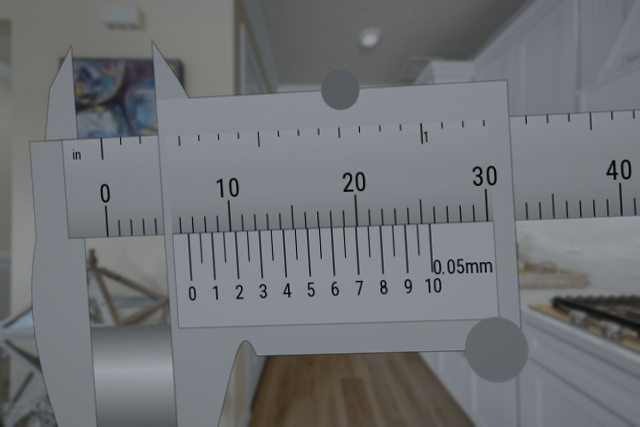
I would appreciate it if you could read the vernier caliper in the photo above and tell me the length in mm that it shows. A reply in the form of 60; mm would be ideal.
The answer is 6.6; mm
